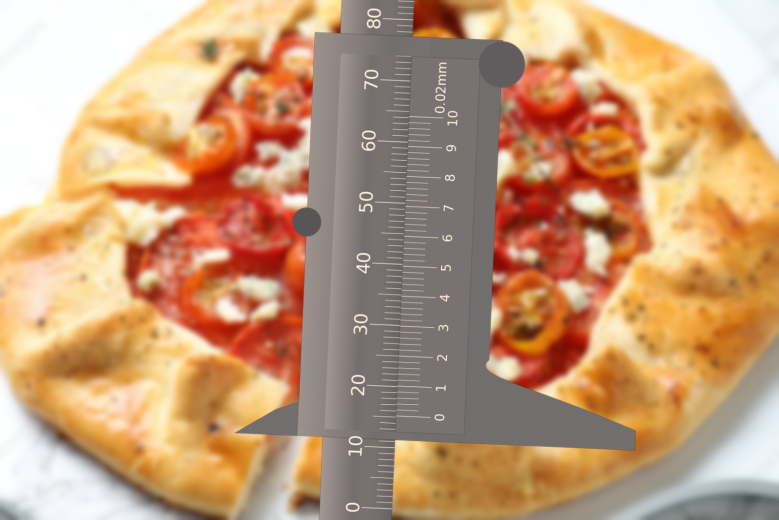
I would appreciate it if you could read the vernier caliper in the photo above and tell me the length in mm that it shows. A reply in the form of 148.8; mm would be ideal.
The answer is 15.2; mm
